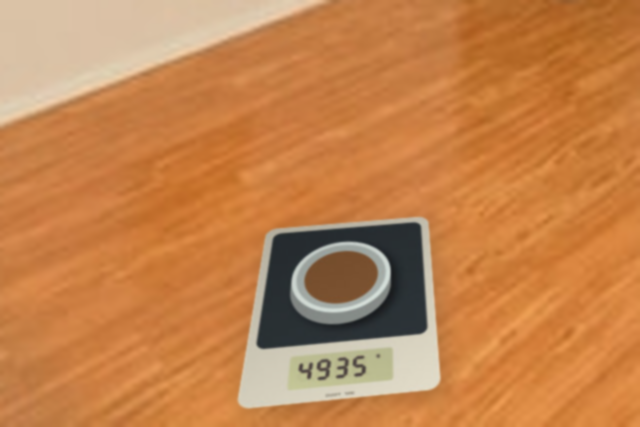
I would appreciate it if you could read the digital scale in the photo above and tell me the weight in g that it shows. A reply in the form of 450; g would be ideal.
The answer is 4935; g
